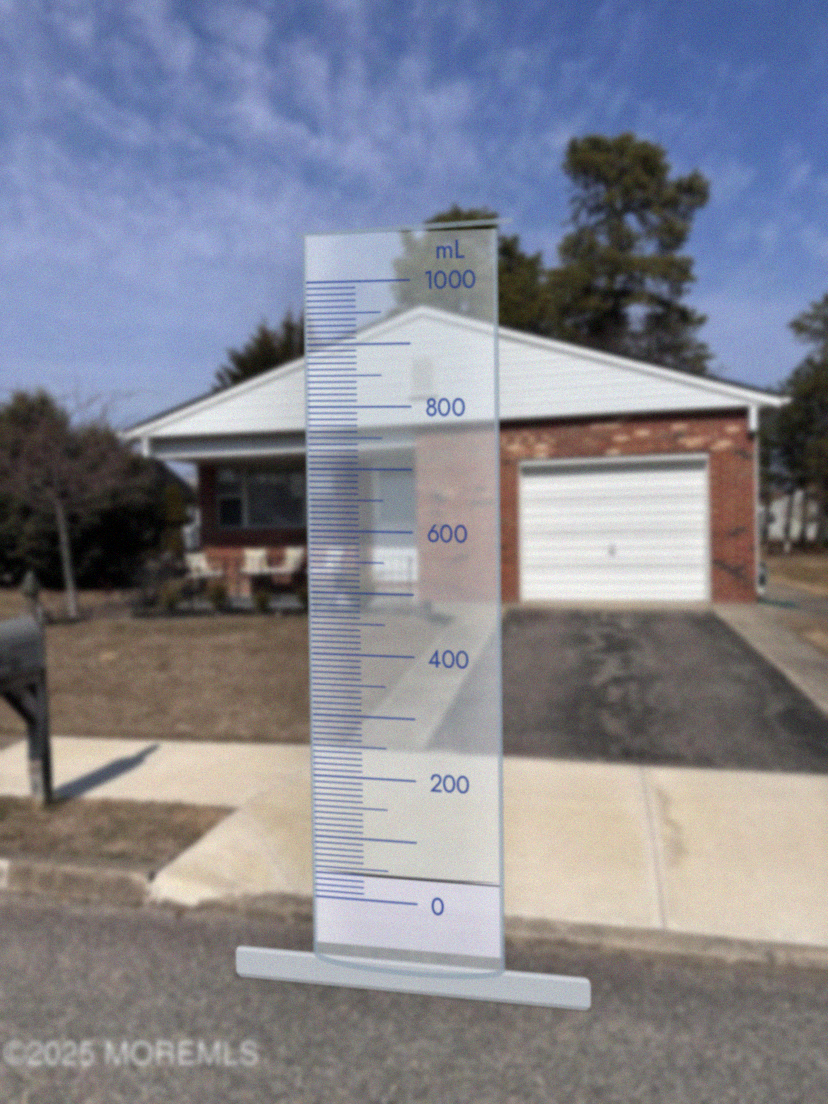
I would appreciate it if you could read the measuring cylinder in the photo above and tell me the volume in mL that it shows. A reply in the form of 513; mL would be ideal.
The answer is 40; mL
